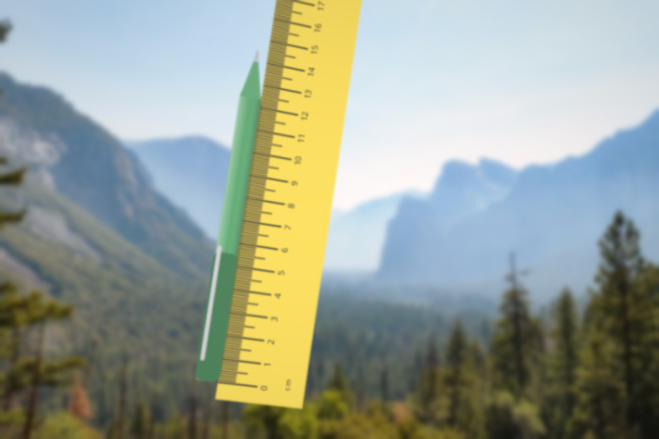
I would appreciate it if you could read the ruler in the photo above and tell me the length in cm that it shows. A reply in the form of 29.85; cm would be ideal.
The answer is 14.5; cm
